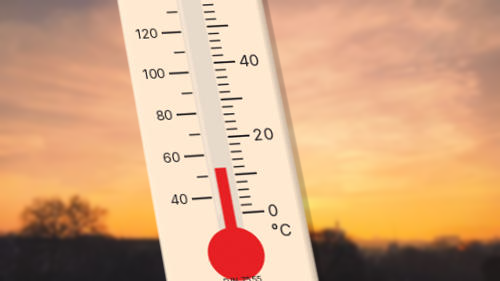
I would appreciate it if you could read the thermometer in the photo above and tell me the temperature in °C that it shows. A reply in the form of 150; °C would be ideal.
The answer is 12; °C
